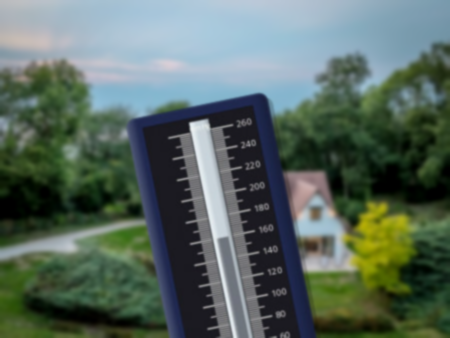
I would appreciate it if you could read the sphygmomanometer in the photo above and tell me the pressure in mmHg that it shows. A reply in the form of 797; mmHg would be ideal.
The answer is 160; mmHg
